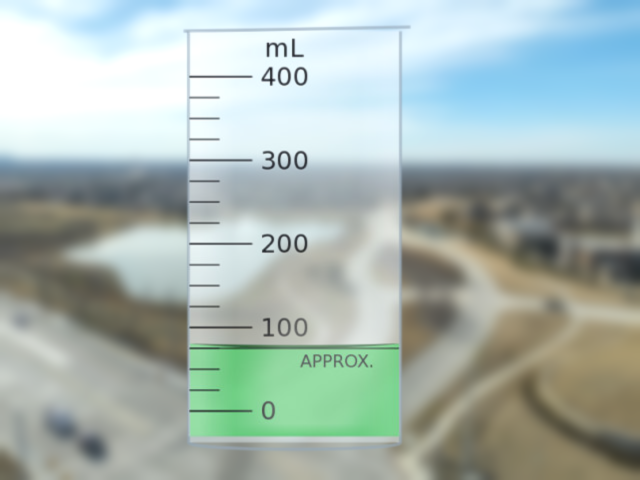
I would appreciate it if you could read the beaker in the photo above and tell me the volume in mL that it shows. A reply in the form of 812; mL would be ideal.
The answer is 75; mL
